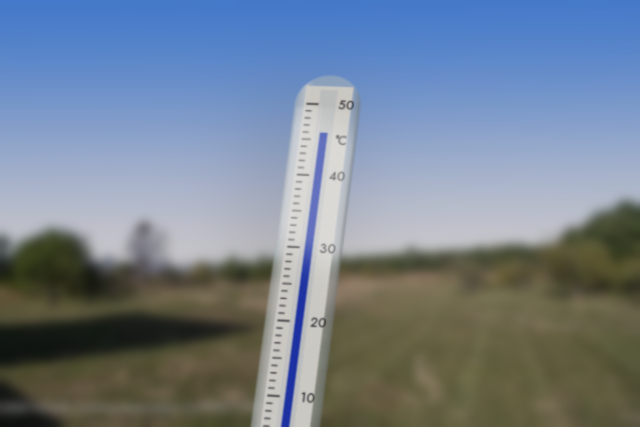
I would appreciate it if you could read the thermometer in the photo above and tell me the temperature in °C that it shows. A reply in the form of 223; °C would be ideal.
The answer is 46; °C
